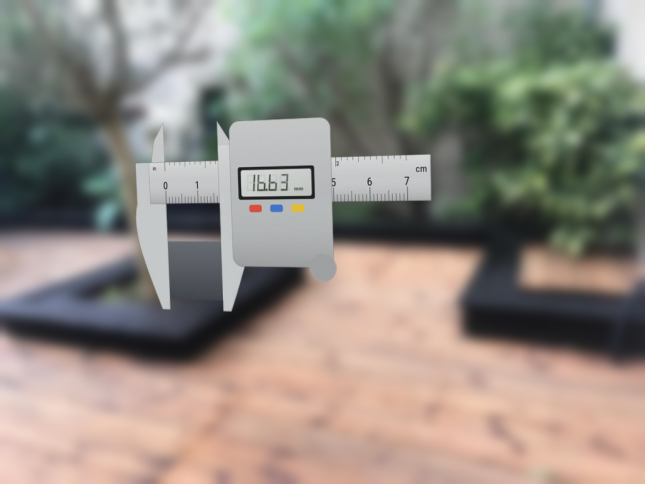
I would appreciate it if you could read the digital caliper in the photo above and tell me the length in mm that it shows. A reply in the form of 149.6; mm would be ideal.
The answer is 16.63; mm
